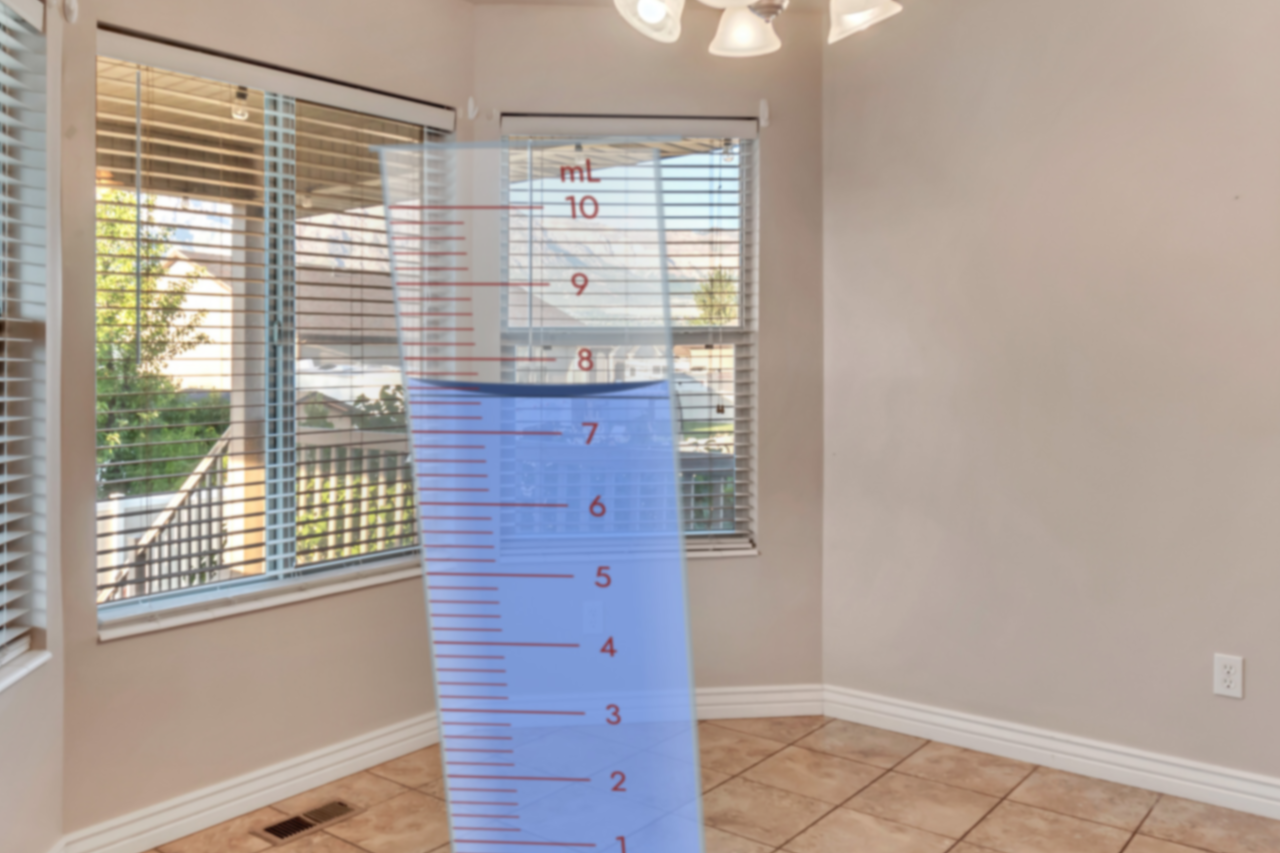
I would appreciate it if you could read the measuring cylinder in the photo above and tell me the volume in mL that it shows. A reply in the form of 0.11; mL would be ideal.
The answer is 7.5; mL
